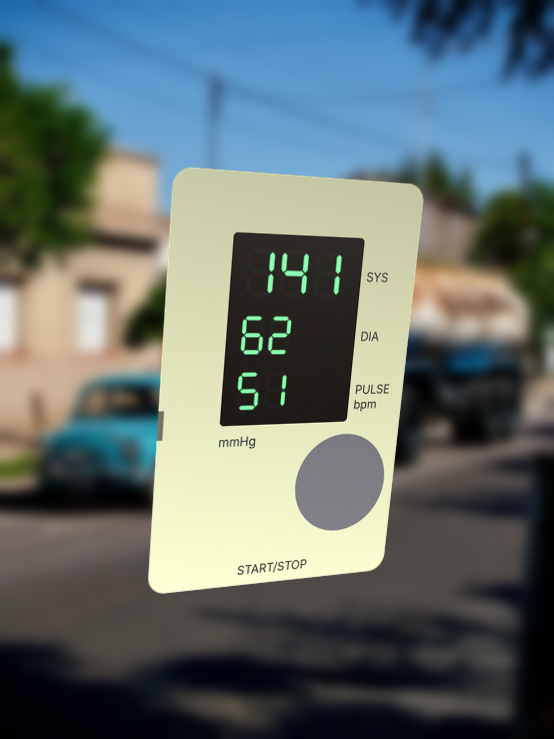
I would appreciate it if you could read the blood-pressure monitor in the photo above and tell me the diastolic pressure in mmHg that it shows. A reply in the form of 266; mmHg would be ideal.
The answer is 62; mmHg
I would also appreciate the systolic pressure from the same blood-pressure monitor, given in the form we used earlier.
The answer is 141; mmHg
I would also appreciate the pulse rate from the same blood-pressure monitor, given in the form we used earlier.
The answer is 51; bpm
